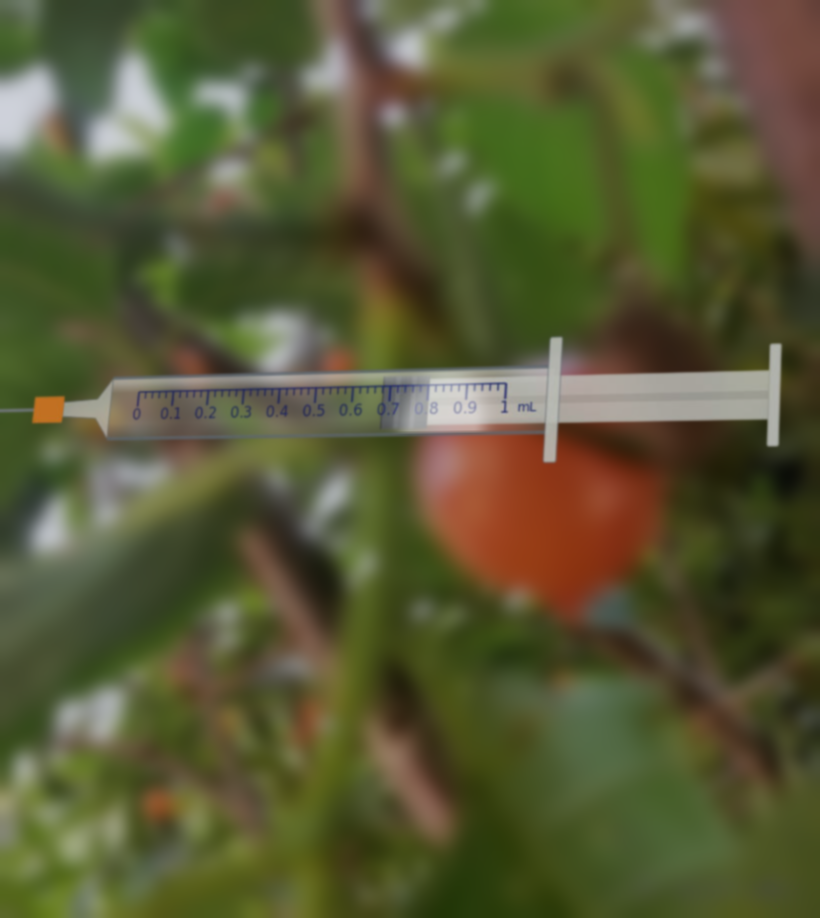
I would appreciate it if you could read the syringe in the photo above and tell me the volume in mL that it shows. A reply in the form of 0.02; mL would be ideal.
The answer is 0.68; mL
